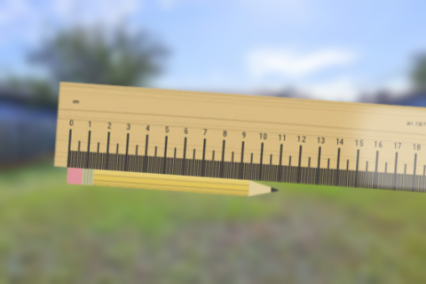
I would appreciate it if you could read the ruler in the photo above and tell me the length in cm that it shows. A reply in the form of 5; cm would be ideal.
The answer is 11; cm
